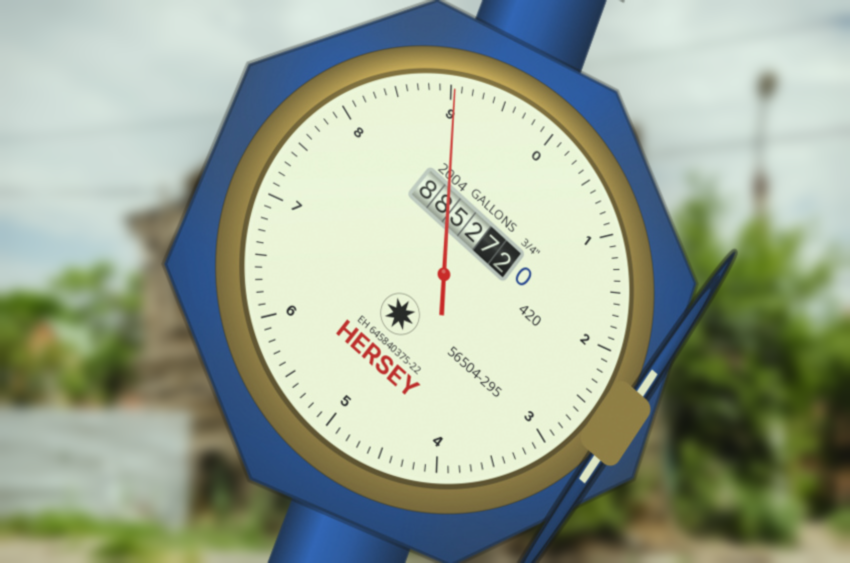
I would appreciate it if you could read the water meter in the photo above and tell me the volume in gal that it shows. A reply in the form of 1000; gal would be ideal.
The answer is 8852719.0; gal
